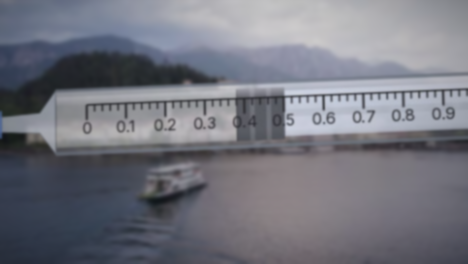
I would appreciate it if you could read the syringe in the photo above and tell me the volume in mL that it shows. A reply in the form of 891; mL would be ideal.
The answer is 0.38; mL
